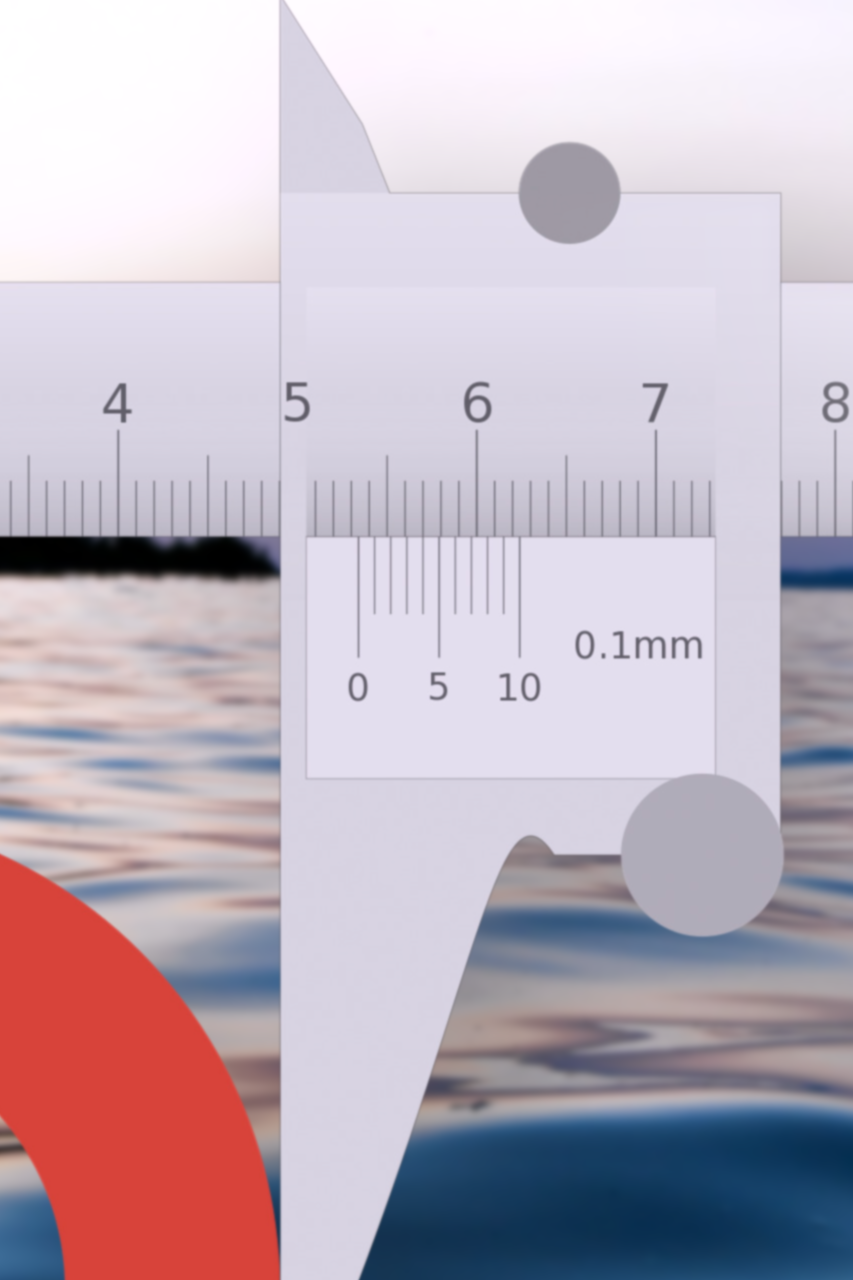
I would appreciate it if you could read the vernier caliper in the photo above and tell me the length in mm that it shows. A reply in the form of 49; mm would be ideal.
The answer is 53.4; mm
